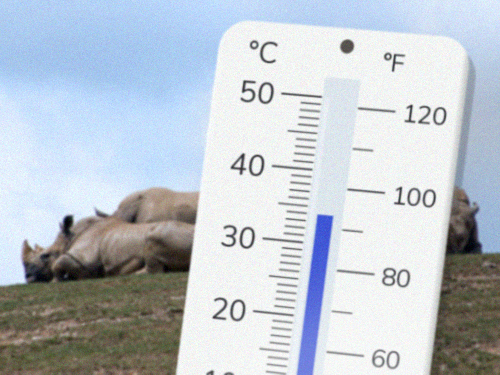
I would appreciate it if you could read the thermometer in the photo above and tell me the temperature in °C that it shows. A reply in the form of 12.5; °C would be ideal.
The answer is 34; °C
